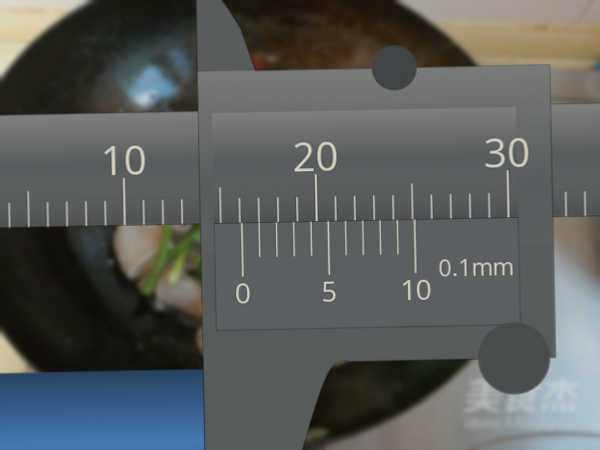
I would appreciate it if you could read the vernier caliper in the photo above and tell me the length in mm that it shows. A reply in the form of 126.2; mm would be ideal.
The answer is 16.1; mm
